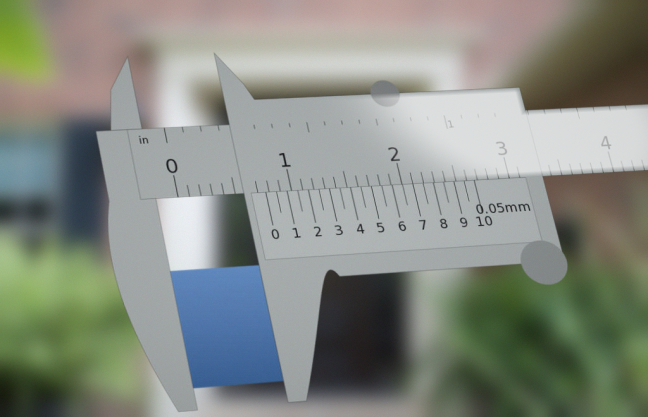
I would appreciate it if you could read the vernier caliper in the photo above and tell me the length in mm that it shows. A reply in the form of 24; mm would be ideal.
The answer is 7.7; mm
